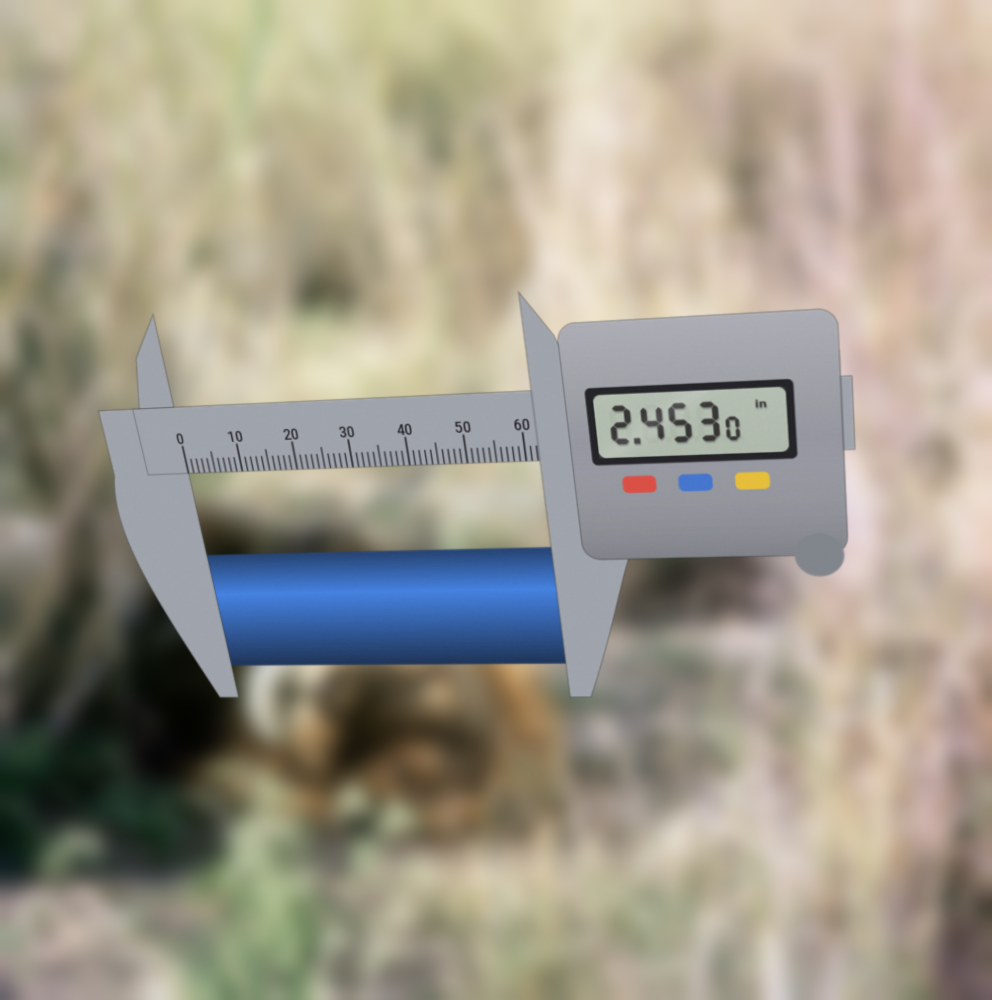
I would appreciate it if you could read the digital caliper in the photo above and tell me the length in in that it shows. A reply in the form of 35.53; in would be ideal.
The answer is 2.4530; in
